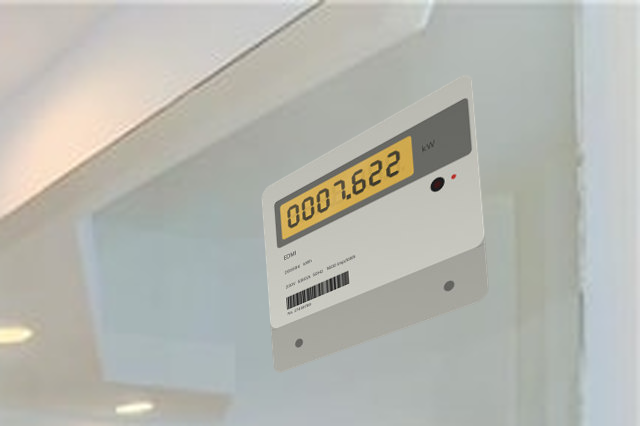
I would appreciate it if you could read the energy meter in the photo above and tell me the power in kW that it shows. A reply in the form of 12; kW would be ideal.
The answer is 7.622; kW
